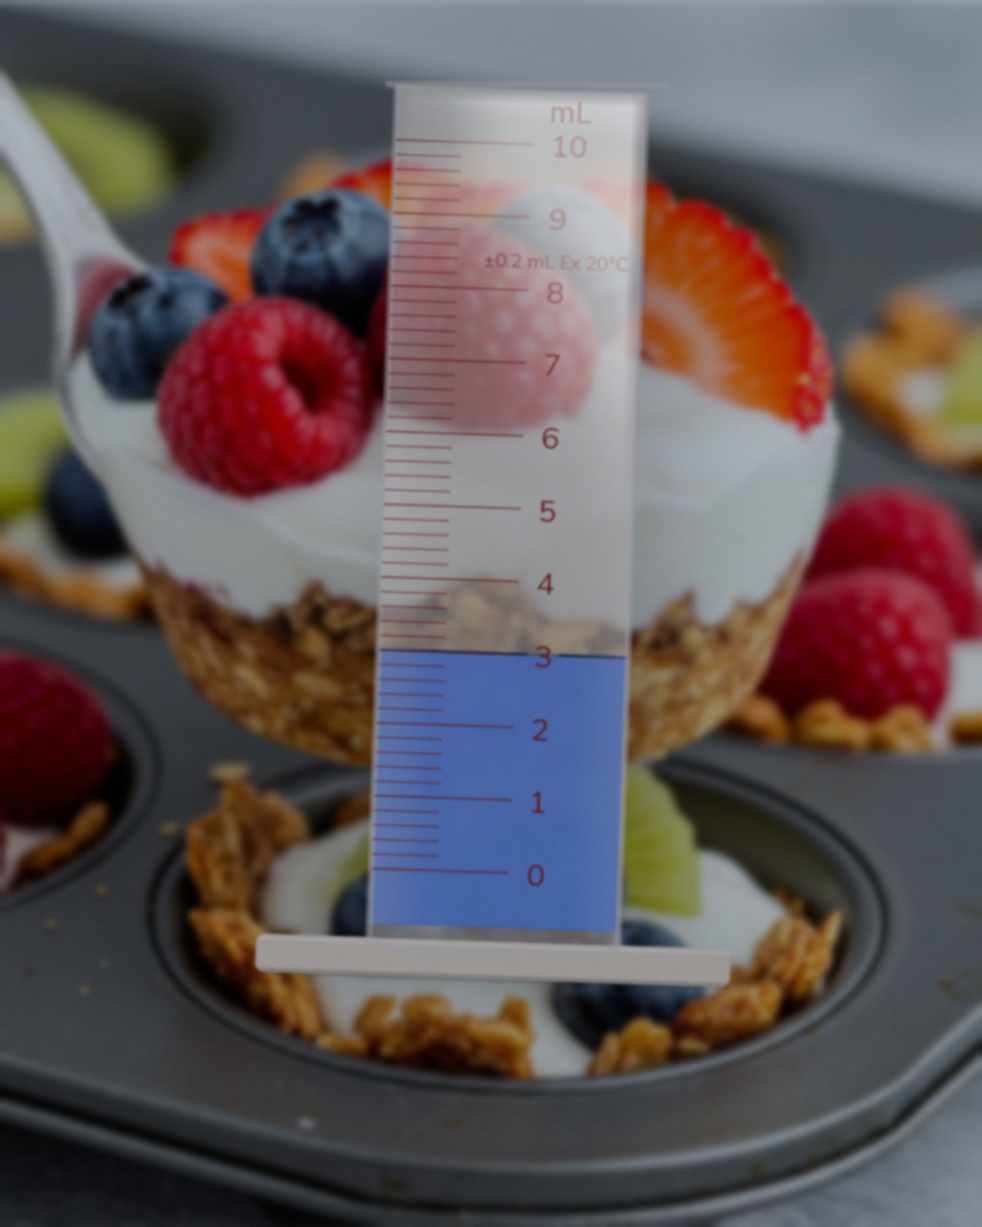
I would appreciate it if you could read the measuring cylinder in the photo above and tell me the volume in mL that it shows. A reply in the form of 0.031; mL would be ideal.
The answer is 3; mL
